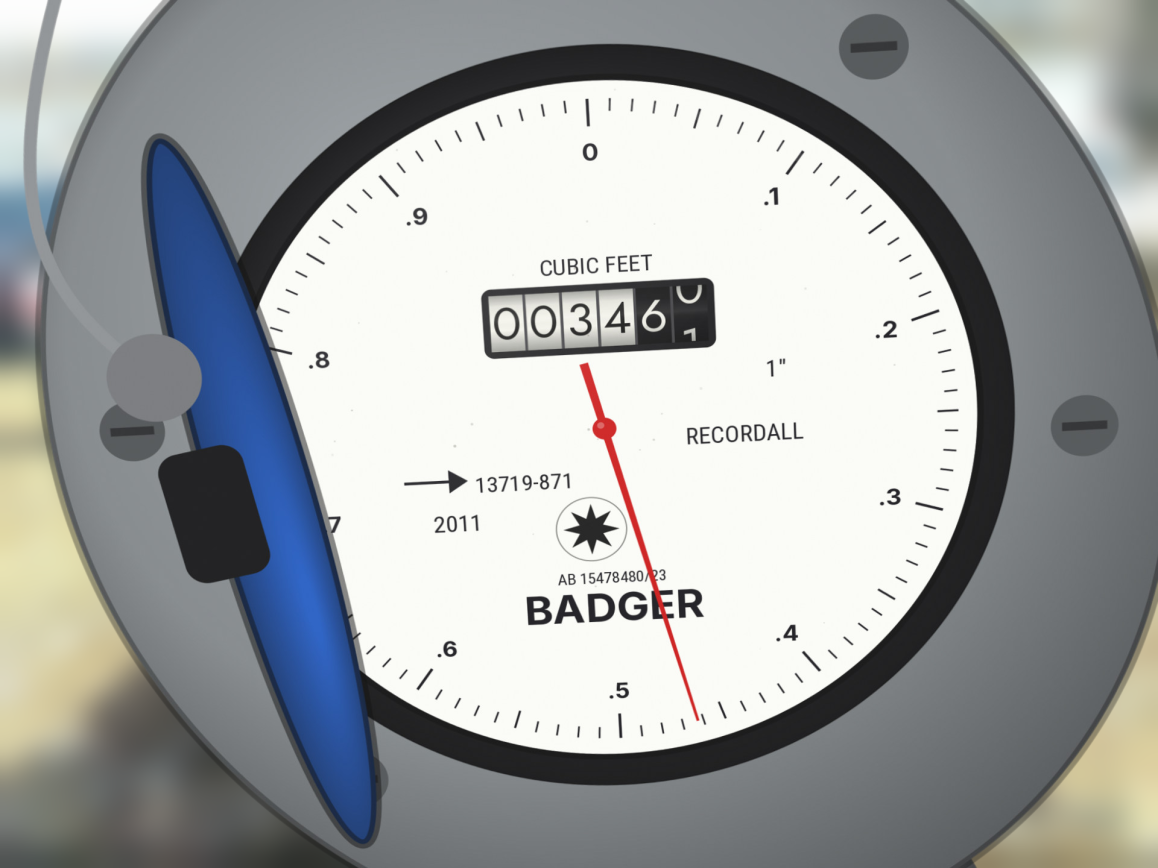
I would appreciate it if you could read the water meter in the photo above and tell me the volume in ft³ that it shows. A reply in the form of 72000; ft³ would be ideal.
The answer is 3460.46; ft³
